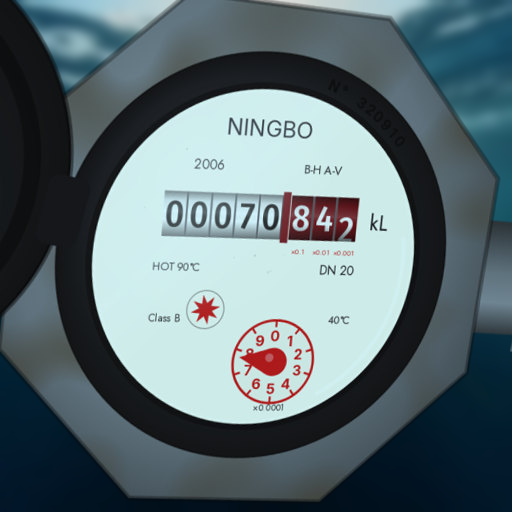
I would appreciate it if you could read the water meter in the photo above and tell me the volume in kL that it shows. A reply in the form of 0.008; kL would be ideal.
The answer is 70.8417; kL
